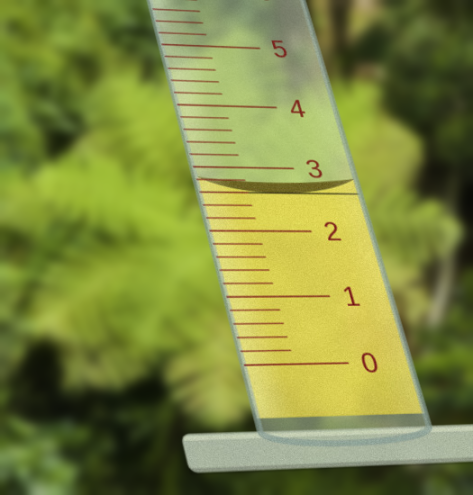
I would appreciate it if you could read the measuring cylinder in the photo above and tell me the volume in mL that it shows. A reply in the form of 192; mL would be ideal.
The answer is 2.6; mL
